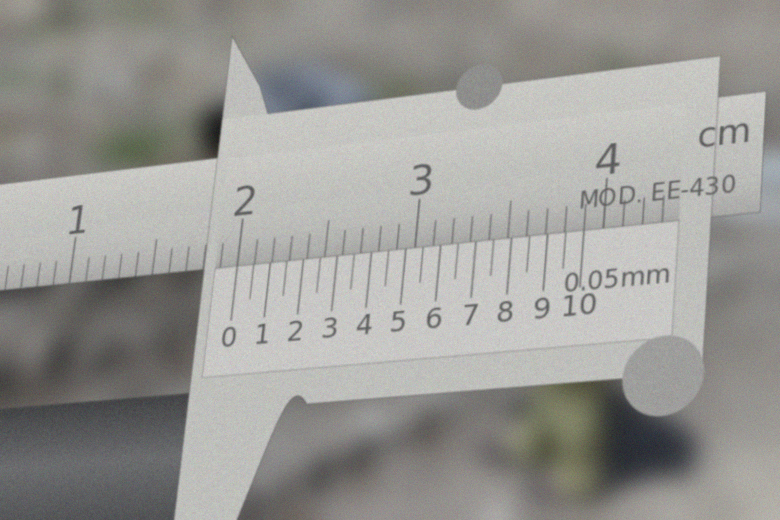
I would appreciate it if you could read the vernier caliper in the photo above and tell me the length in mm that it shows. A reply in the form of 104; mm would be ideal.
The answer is 20.0; mm
